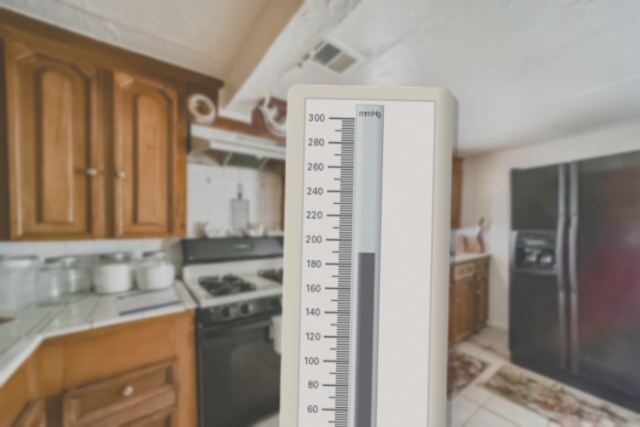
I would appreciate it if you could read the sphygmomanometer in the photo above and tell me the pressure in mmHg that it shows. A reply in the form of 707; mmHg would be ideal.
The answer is 190; mmHg
